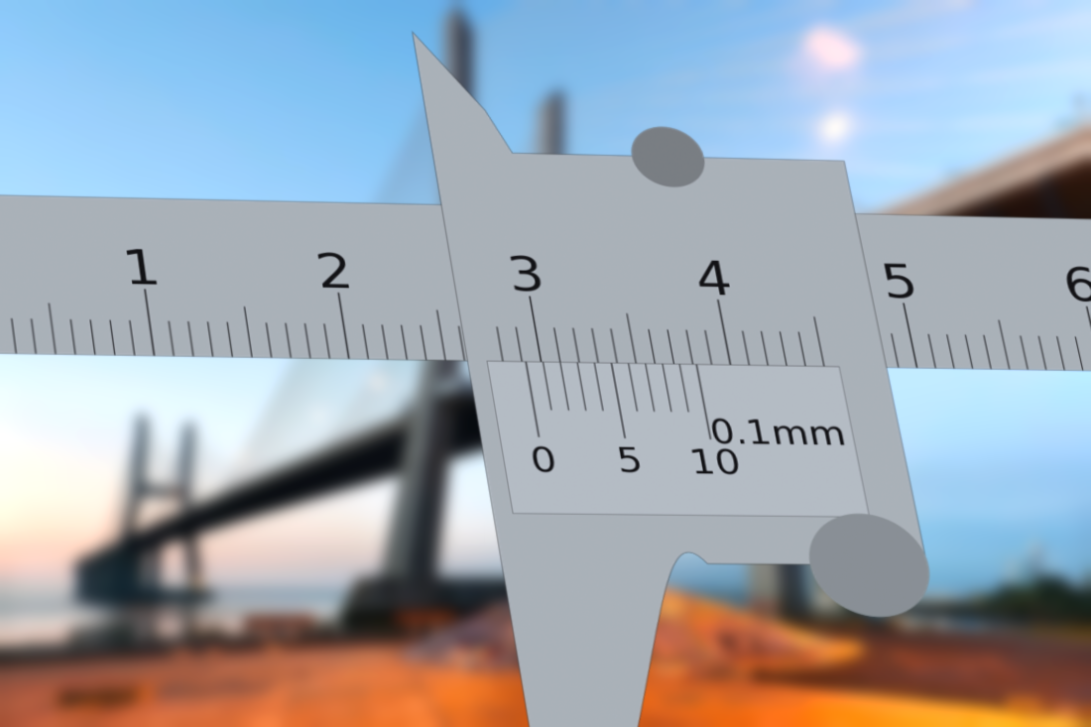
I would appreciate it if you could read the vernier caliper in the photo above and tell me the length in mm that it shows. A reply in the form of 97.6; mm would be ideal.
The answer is 29.2; mm
